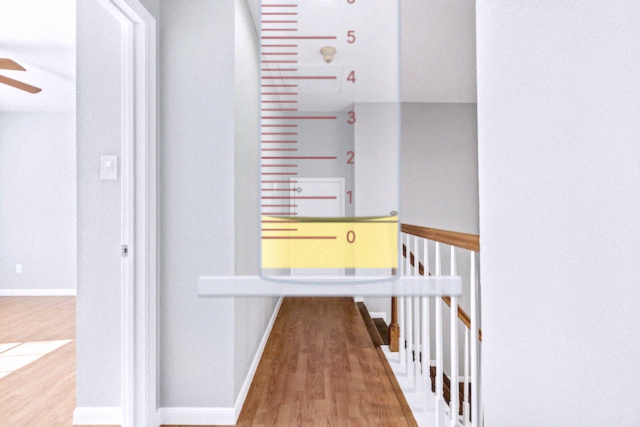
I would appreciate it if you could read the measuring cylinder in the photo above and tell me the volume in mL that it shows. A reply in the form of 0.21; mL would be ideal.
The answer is 0.4; mL
